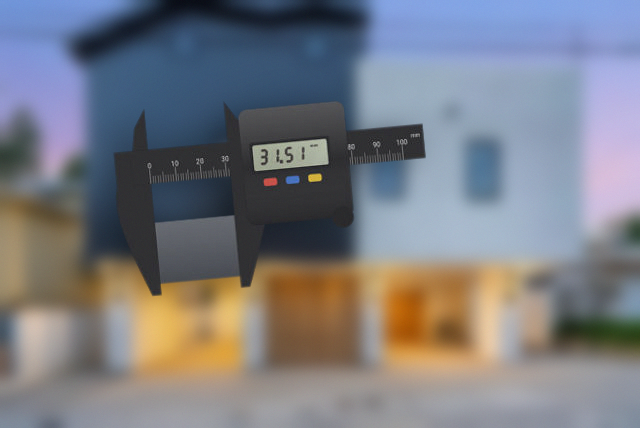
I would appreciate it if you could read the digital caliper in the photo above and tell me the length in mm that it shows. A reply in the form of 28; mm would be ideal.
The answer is 31.51; mm
